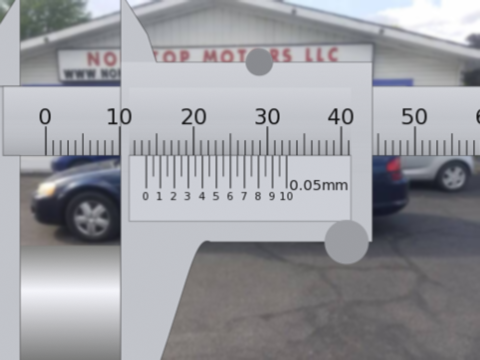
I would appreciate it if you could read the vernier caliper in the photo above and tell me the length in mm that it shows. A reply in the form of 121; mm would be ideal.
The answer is 13.6; mm
